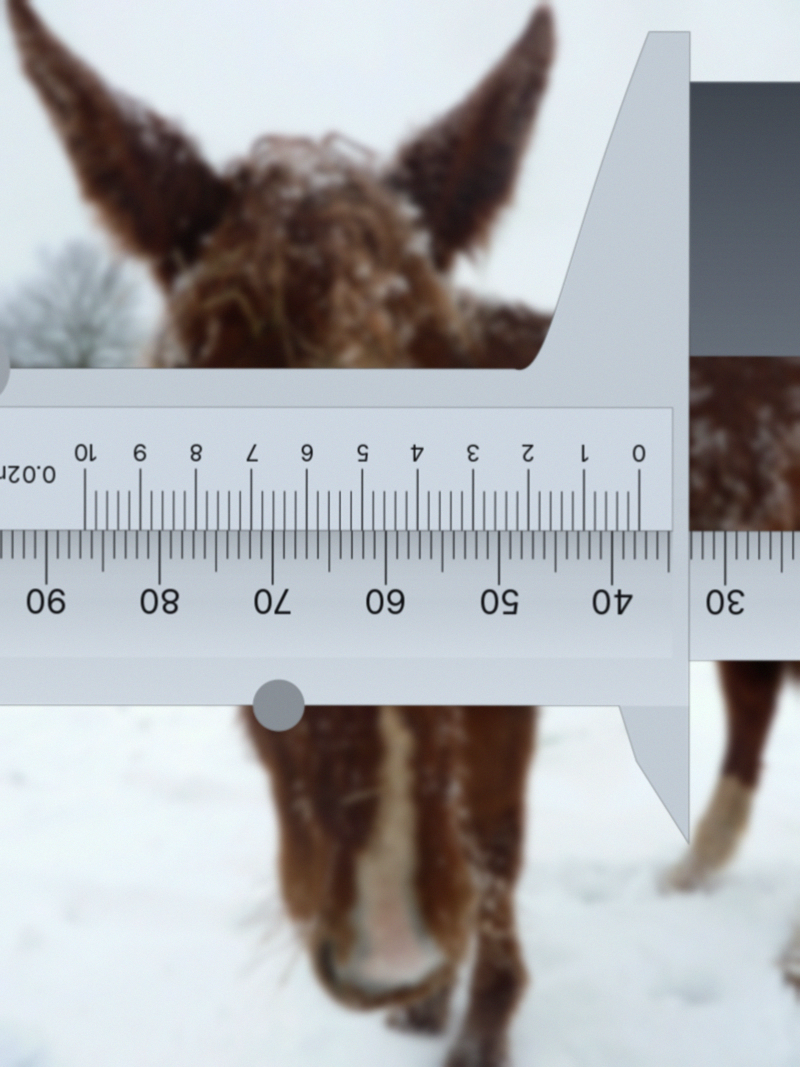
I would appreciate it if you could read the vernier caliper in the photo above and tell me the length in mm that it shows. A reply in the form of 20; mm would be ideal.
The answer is 37.6; mm
